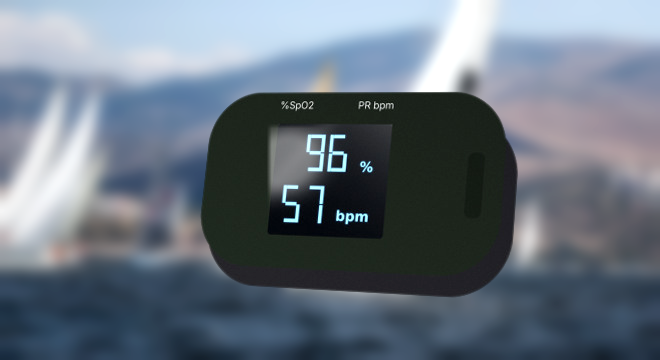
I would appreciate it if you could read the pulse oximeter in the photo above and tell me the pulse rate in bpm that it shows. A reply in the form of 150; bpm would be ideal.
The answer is 57; bpm
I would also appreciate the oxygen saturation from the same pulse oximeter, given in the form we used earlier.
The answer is 96; %
